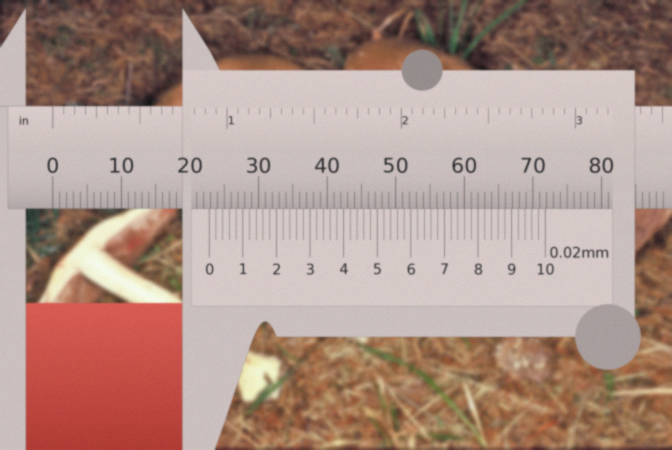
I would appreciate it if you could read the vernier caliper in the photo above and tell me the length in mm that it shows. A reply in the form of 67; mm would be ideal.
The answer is 22.8; mm
